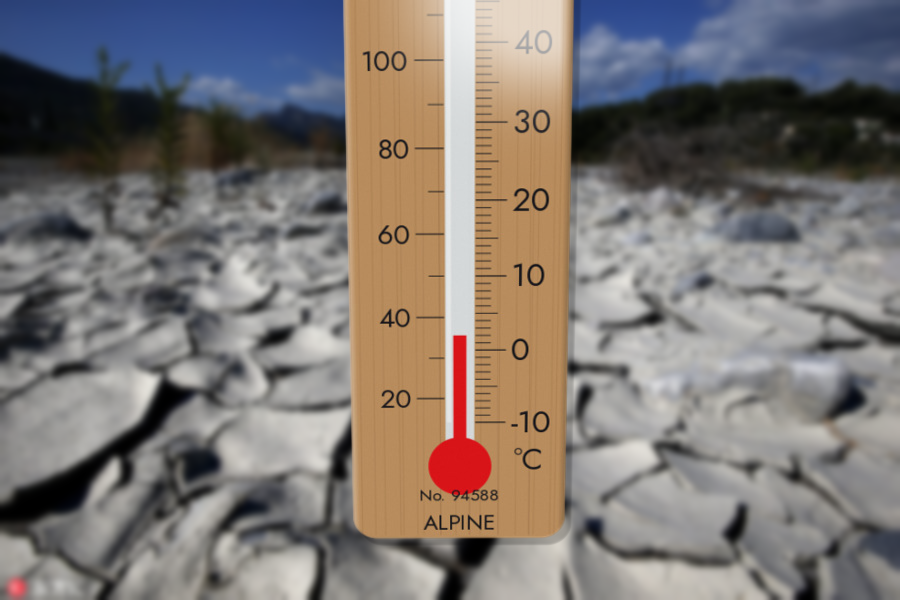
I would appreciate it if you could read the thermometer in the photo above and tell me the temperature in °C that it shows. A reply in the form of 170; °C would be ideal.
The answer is 2; °C
